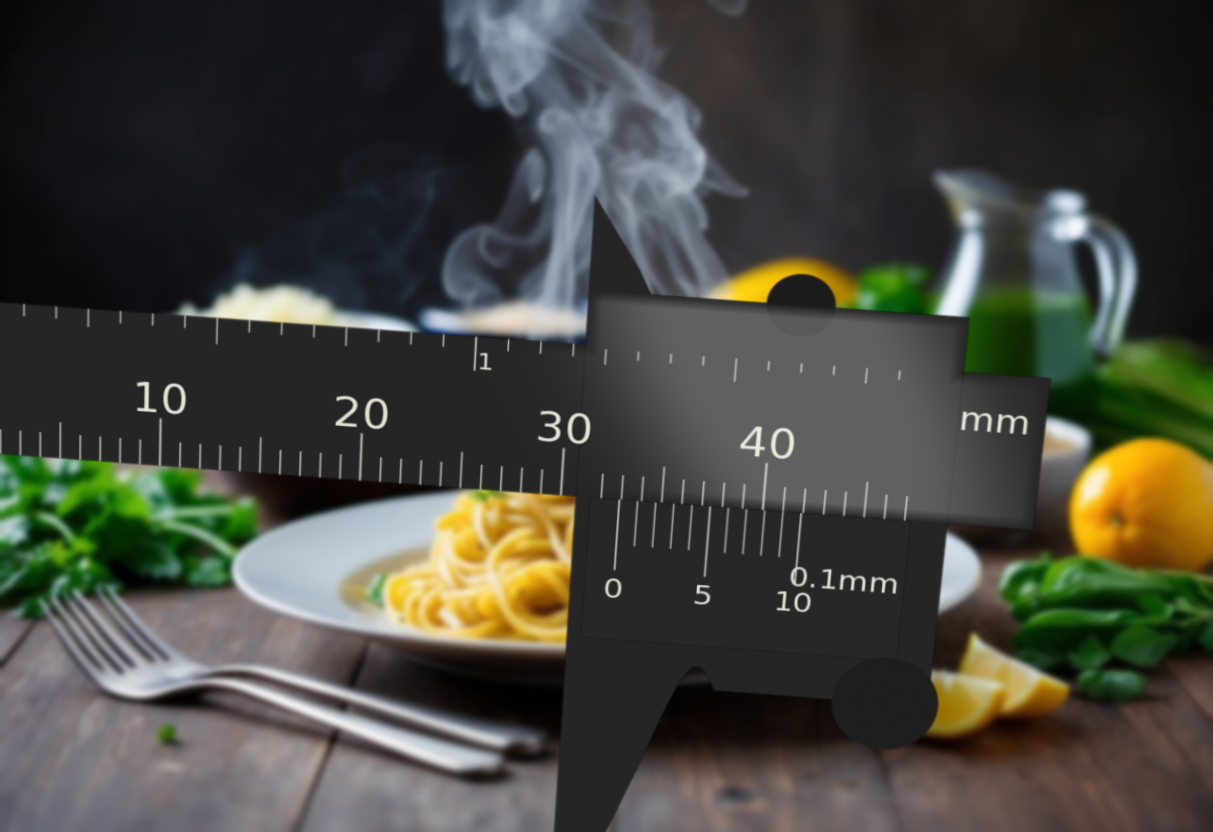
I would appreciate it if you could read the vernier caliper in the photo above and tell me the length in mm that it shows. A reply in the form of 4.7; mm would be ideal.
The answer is 32.9; mm
